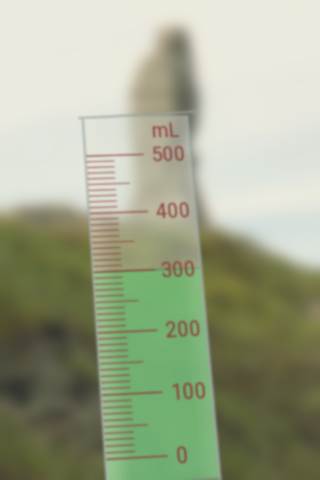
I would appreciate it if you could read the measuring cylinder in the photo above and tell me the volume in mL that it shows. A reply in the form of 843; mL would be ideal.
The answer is 300; mL
